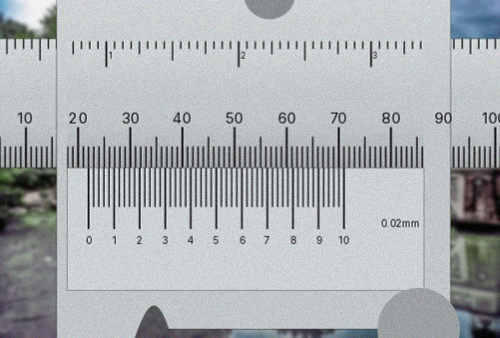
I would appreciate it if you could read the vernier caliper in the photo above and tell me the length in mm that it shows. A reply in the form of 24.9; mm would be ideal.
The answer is 22.0; mm
